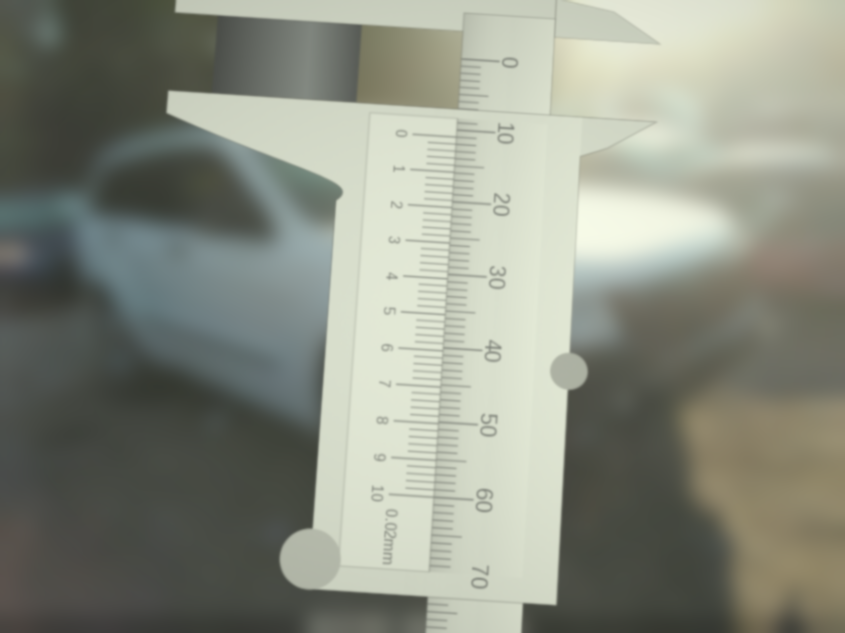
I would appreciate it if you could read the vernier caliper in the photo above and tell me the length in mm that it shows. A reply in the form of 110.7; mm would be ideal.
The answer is 11.0; mm
